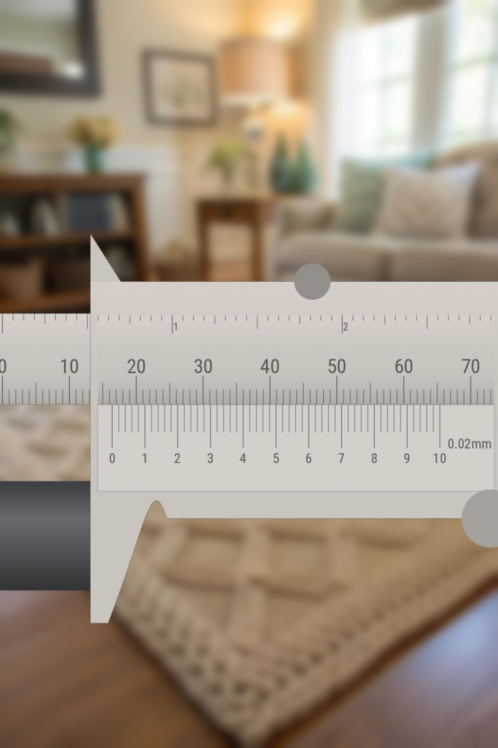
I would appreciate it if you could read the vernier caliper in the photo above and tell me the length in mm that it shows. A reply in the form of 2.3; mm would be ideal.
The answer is 16.4; mm
